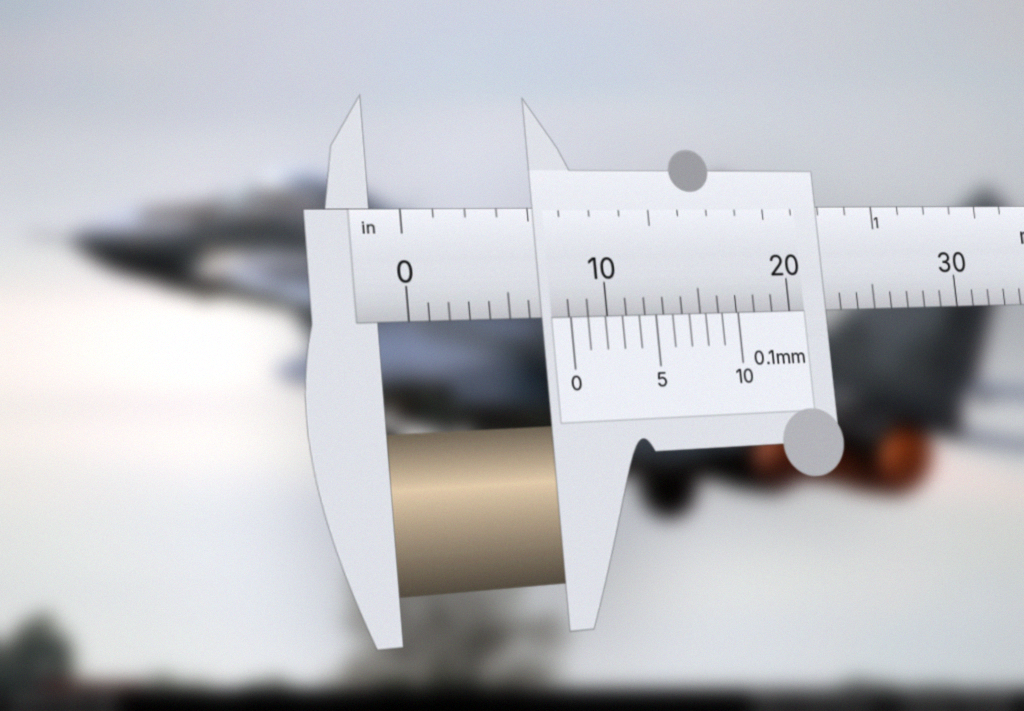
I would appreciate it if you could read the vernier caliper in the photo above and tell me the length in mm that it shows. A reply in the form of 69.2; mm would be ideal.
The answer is 8.1; mm
